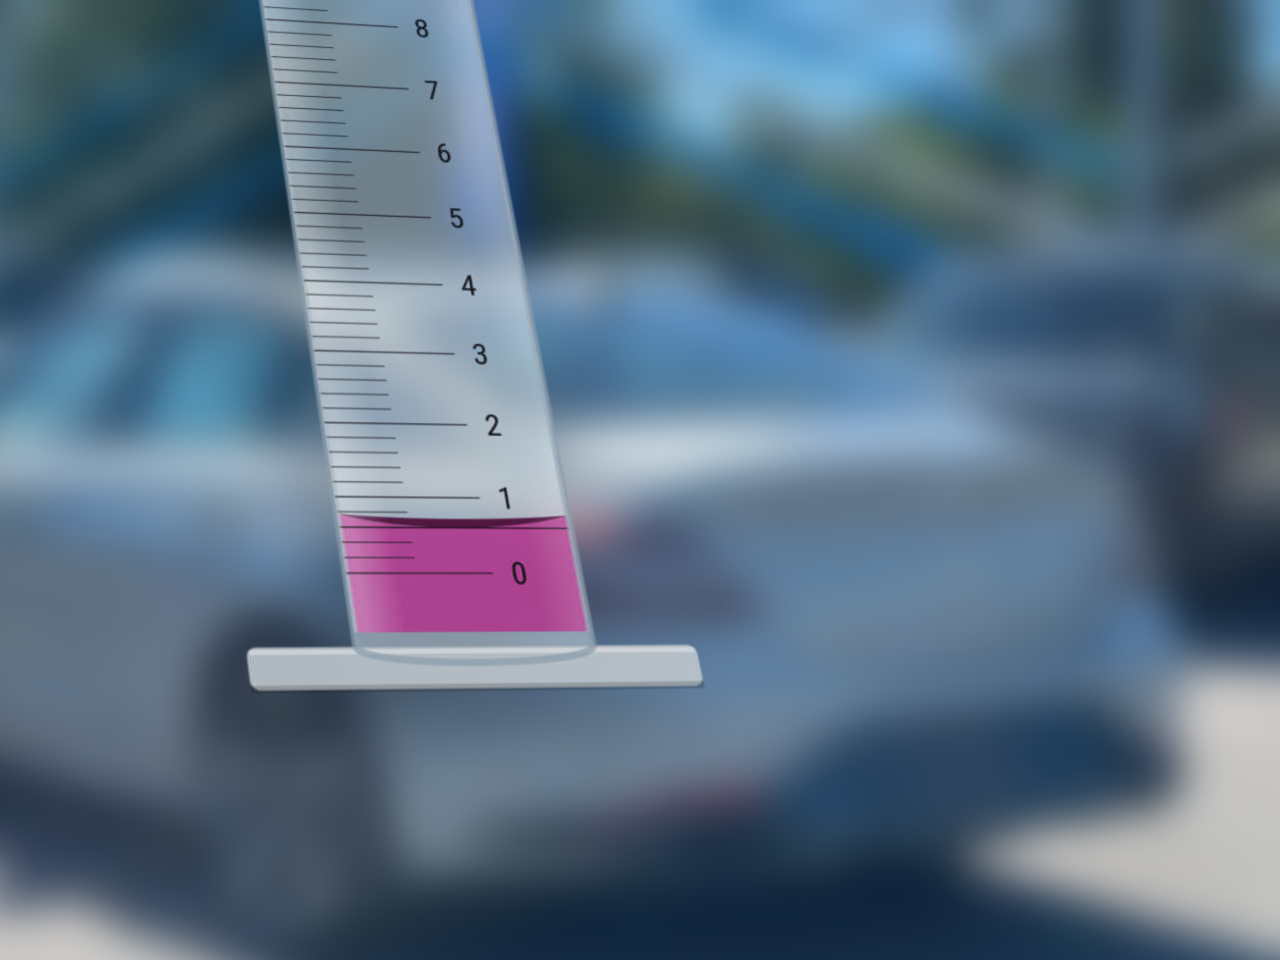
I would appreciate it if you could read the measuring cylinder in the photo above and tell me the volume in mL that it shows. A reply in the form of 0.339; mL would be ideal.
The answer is 0.6; mL
